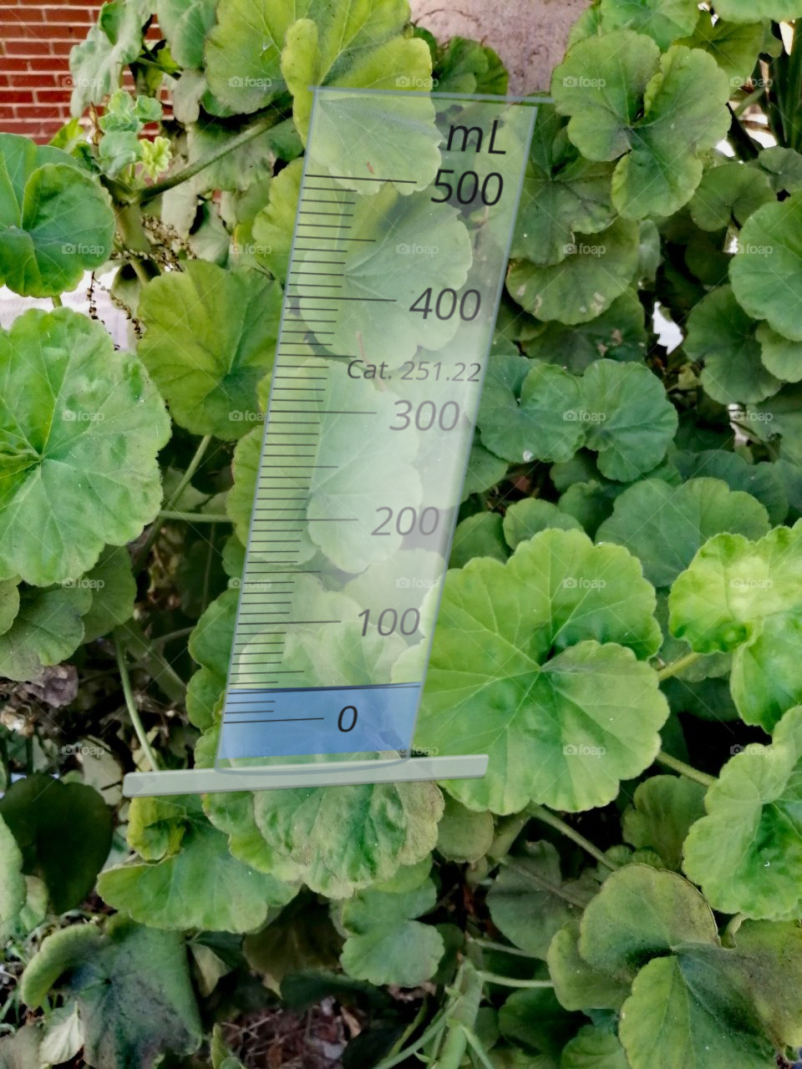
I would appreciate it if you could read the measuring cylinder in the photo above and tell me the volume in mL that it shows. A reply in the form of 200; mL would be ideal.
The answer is 30; mL
